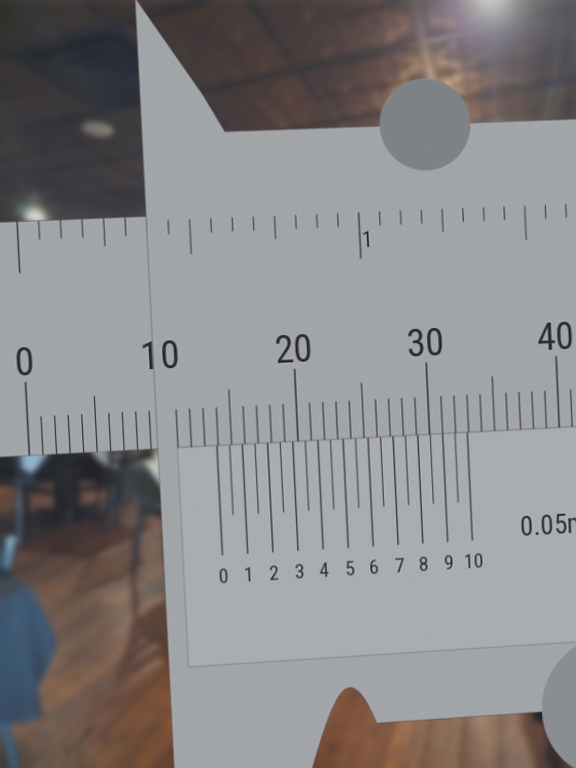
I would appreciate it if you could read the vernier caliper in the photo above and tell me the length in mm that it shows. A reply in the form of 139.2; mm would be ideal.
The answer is 13.9; mm
